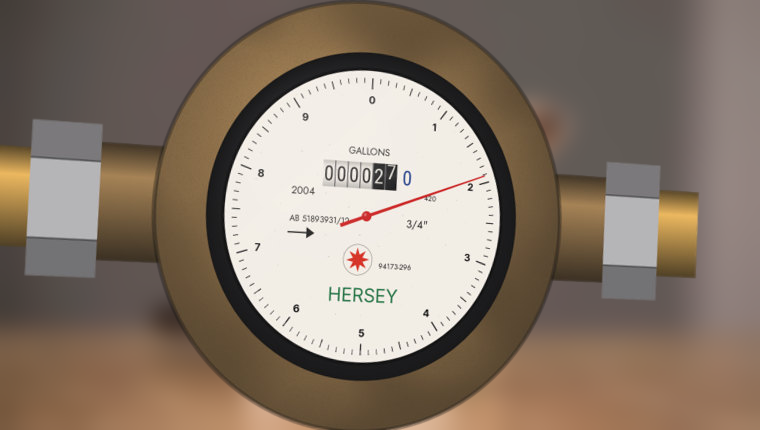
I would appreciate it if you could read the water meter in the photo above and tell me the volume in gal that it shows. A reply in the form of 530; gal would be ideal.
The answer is 271.9; gal
